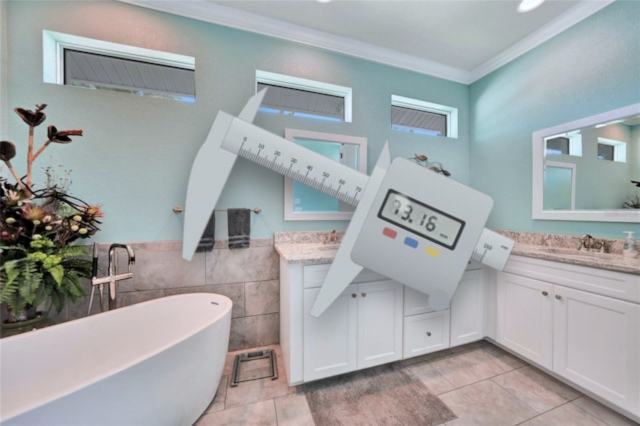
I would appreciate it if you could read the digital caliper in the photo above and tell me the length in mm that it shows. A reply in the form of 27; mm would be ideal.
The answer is 73.16; mm
